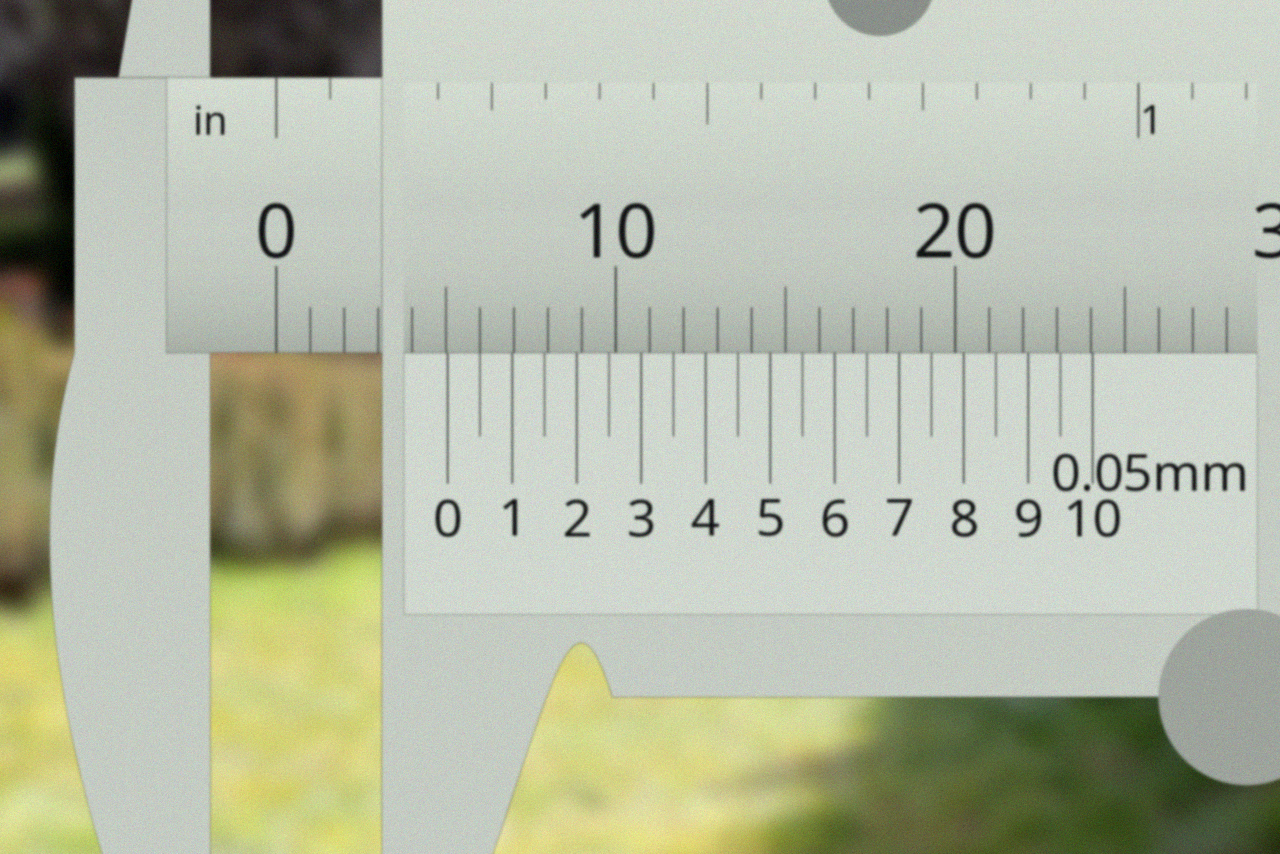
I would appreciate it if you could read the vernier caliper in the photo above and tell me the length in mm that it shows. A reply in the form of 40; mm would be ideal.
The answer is 5.05; mm
